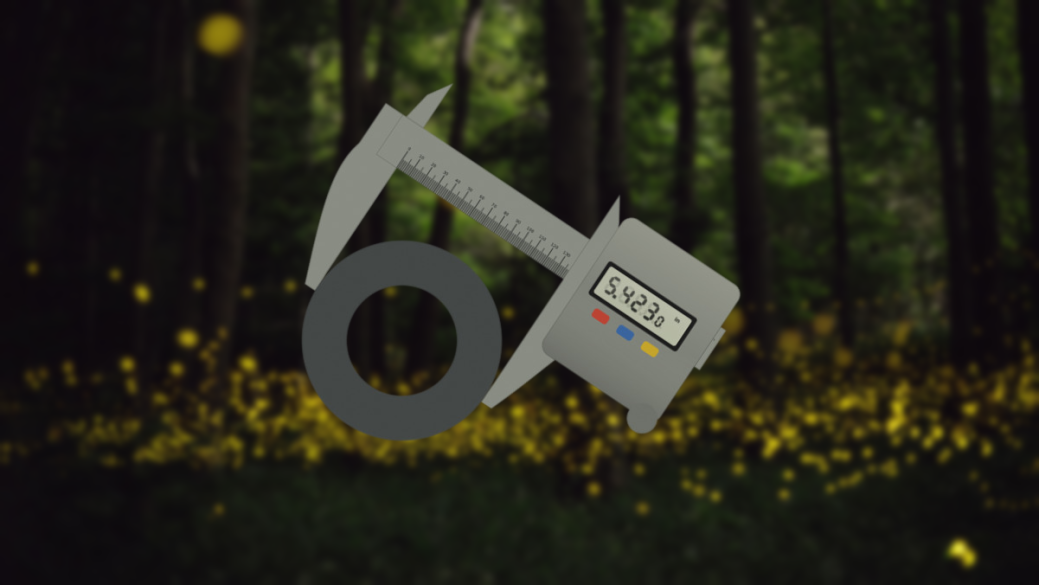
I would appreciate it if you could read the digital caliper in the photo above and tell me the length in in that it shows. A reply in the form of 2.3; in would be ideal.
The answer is 5.4230; in
